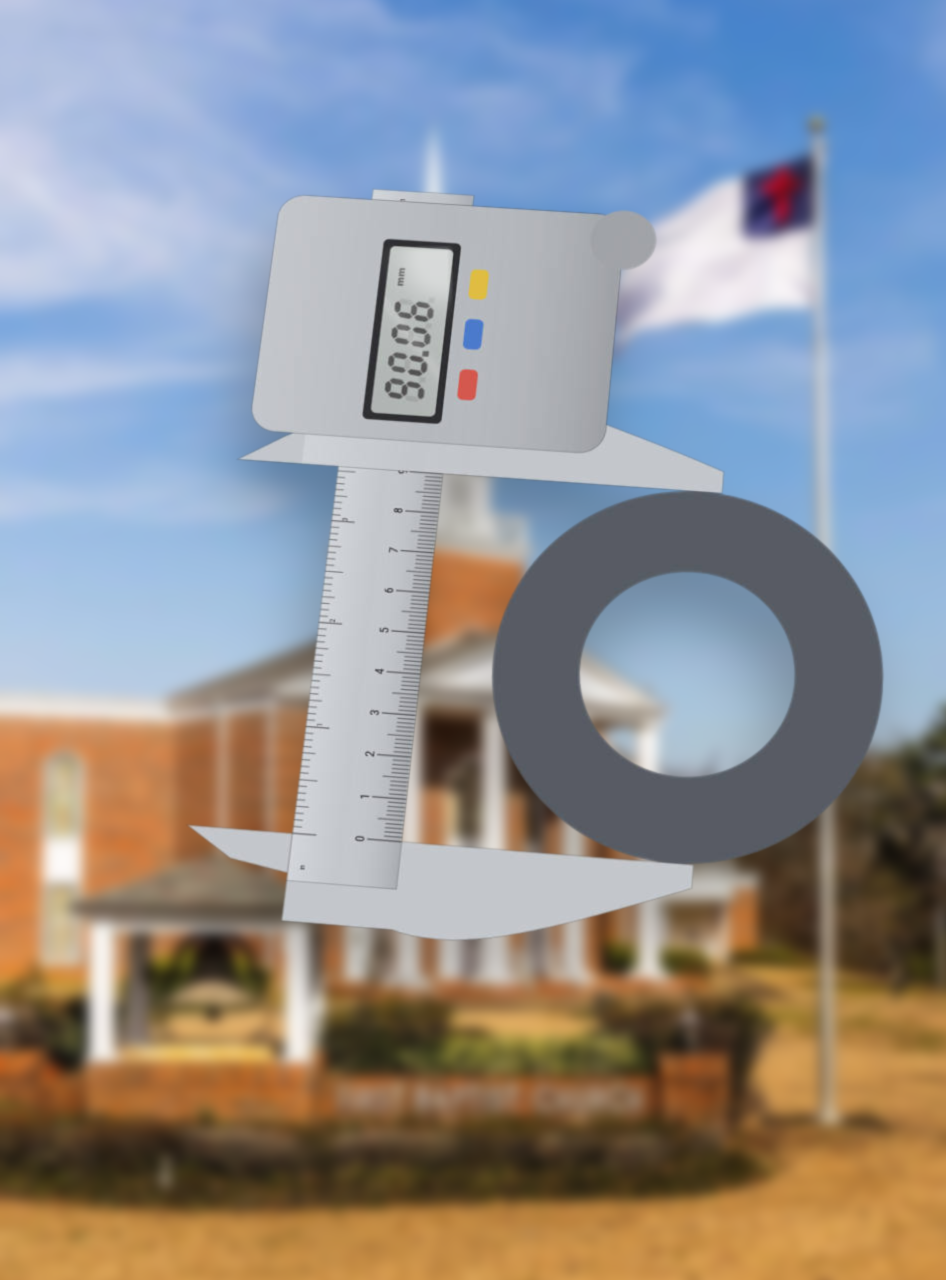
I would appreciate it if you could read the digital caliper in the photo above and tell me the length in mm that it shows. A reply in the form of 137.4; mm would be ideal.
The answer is 90.06; mm
